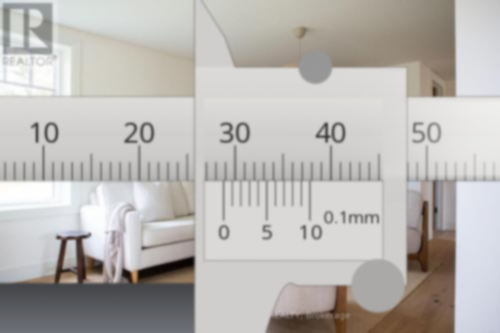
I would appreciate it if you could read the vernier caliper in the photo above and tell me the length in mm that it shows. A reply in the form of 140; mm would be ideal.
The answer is 28.8; mm
